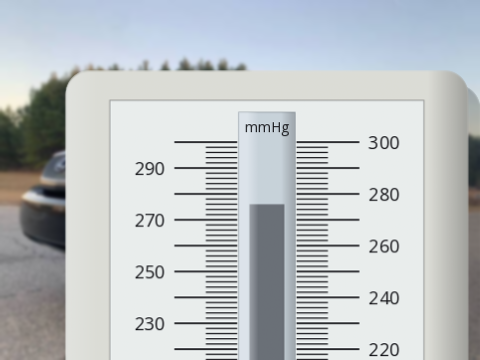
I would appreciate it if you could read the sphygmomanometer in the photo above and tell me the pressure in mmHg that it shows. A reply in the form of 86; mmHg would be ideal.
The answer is 276; mmHg
